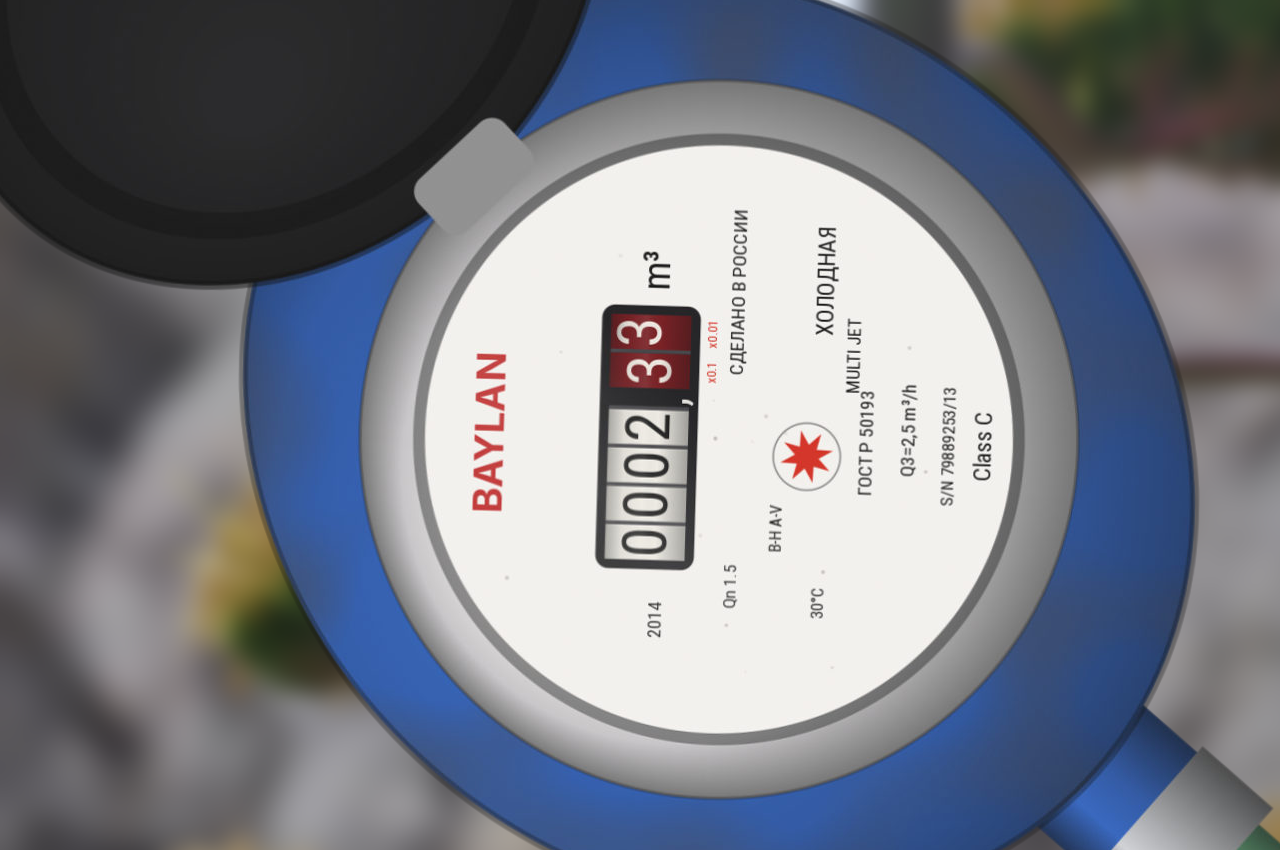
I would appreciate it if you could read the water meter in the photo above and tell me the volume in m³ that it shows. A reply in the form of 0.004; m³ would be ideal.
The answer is 2.33; m³
